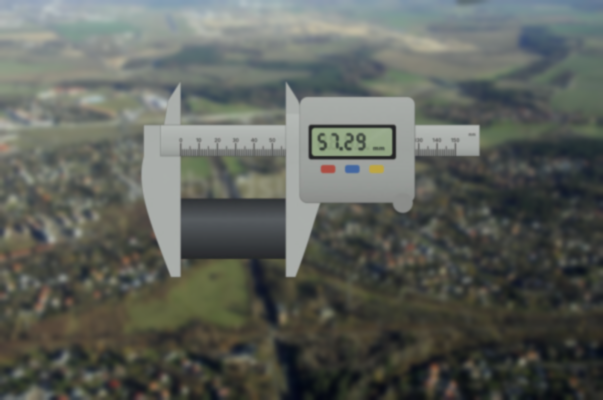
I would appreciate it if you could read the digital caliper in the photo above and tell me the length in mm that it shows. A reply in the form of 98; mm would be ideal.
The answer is 57.29; mm
